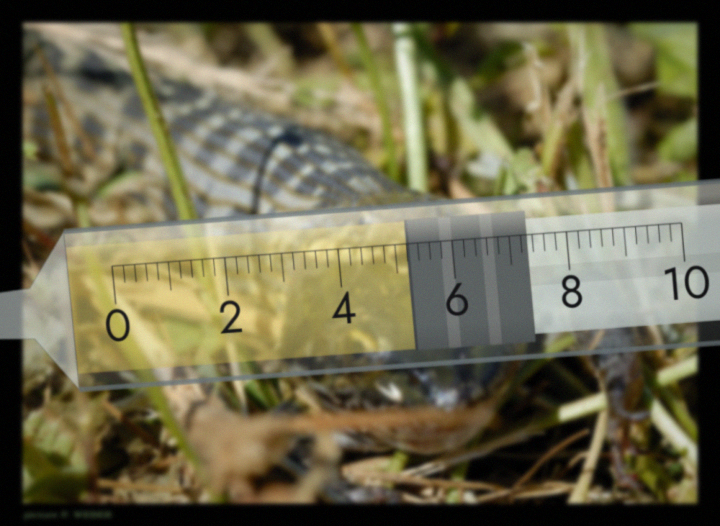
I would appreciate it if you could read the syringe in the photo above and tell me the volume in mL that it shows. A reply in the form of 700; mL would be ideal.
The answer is 5.2; mL
